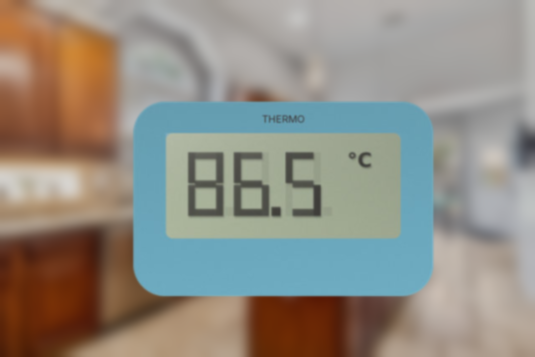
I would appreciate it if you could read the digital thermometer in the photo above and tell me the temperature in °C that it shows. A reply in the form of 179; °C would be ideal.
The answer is 86.5; °C
